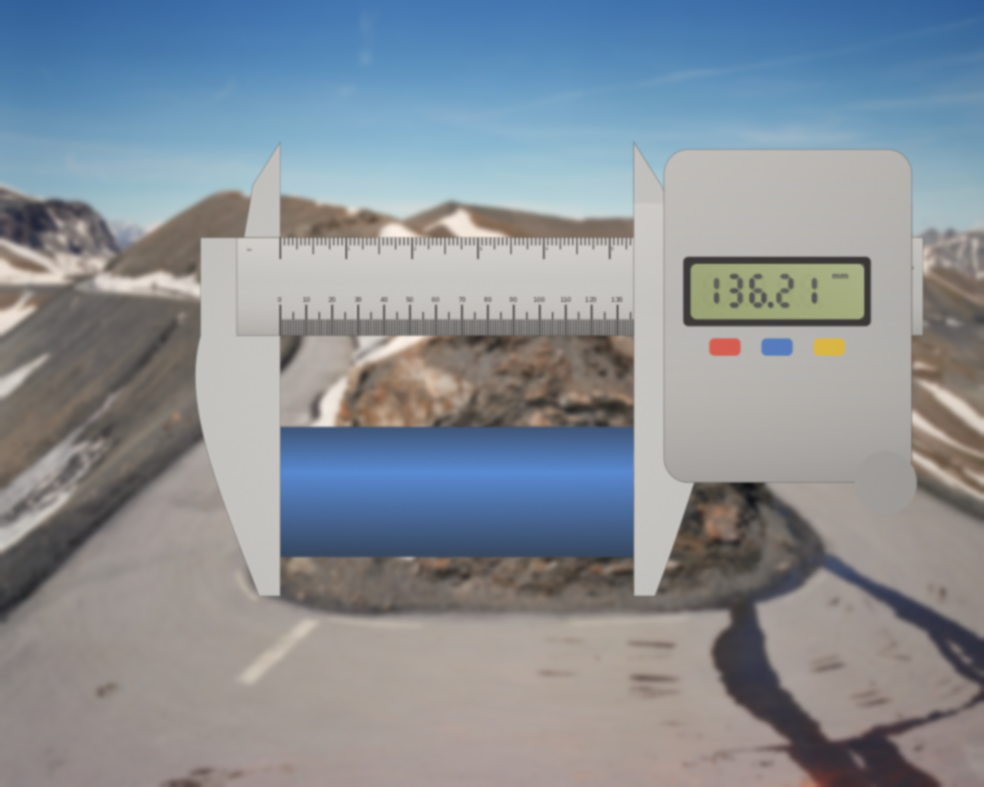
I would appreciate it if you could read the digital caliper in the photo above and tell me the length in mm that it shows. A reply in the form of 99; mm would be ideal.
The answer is 136.21; mm
